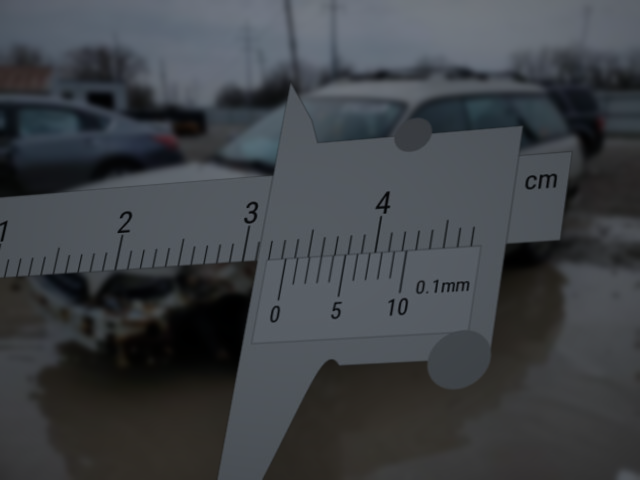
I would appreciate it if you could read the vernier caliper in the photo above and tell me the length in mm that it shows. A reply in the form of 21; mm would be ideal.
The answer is 33.3; mm
